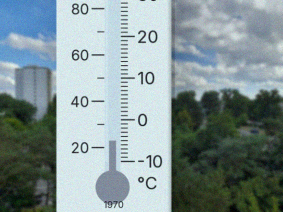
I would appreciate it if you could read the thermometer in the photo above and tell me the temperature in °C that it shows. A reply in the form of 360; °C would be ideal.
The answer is -5; °C
